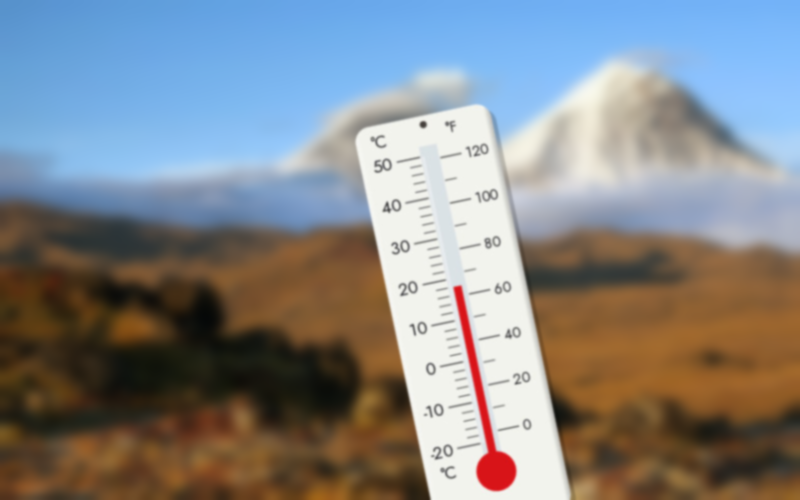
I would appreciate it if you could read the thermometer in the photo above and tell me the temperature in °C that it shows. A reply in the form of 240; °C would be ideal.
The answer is 18; °C
